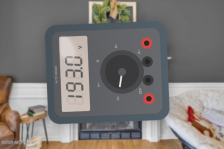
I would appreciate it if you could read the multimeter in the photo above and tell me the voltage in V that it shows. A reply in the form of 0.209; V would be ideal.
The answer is 193.0; V
